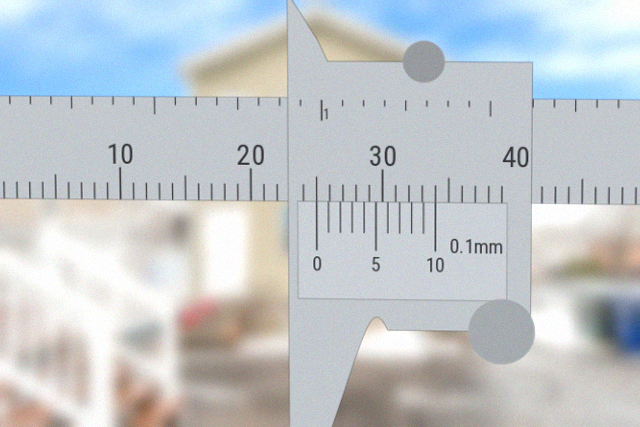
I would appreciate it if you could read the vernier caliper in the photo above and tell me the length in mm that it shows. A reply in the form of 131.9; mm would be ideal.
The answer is 25.0; mm
